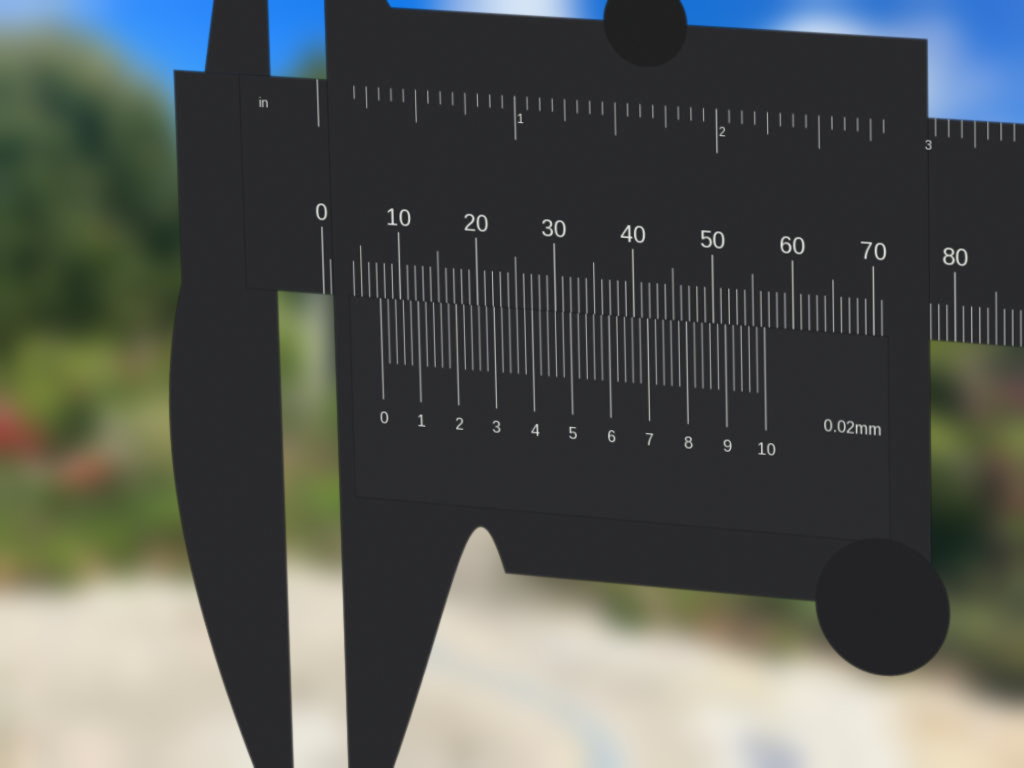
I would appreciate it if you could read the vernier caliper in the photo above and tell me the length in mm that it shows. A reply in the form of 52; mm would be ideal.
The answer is 7.4; mm
